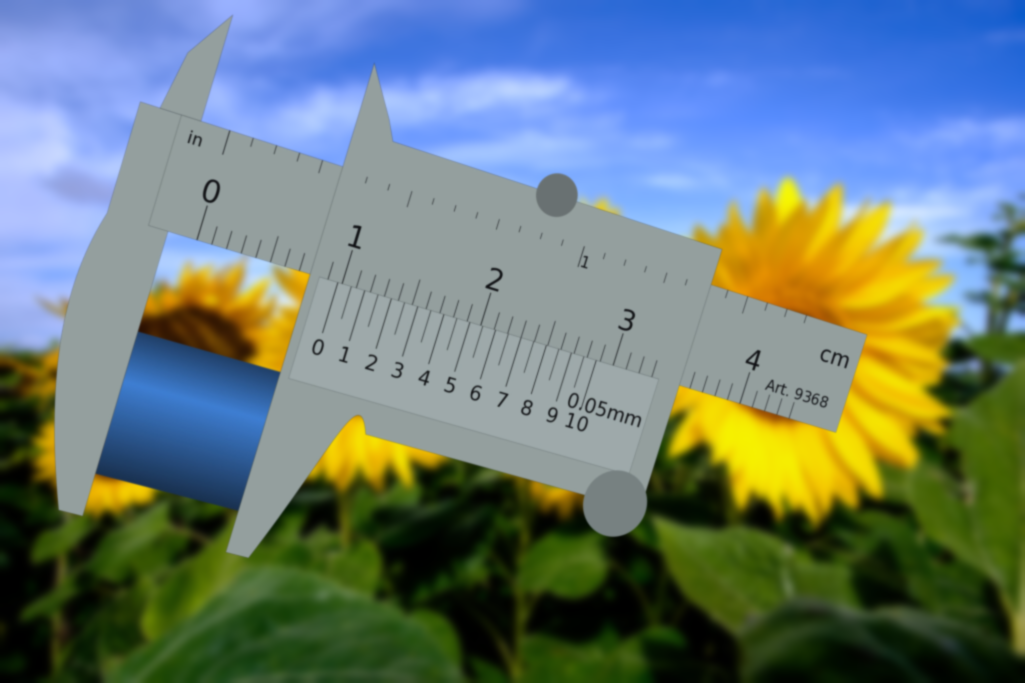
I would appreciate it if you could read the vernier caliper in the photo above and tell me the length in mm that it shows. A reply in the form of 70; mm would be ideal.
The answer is 9.7; mm
